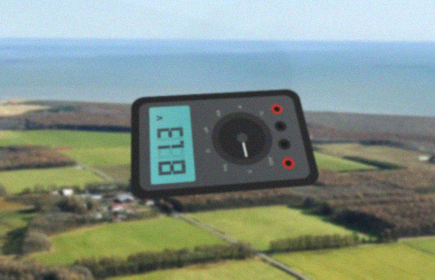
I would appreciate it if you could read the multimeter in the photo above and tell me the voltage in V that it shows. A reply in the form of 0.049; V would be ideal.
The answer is 81.3; V
